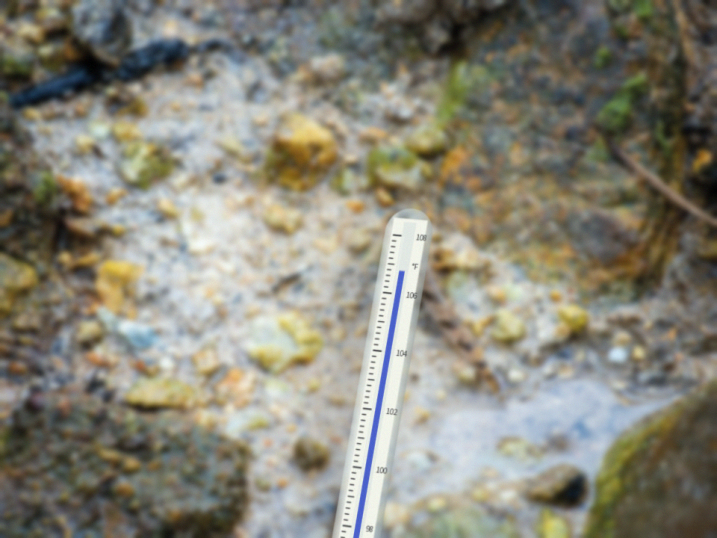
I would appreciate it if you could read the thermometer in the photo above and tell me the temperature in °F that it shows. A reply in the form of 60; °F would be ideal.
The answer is 106.8; °F
